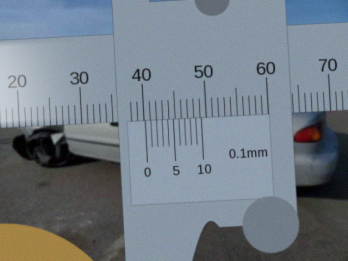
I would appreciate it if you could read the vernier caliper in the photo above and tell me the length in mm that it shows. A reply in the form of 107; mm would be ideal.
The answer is 40.2; mm
